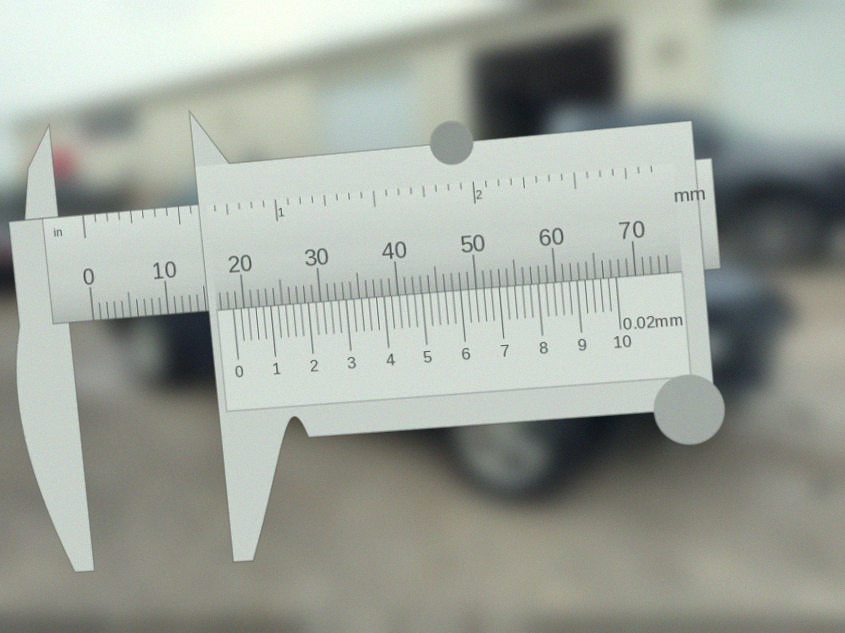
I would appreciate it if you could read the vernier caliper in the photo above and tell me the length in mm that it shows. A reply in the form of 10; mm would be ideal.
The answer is 18.6; mm
